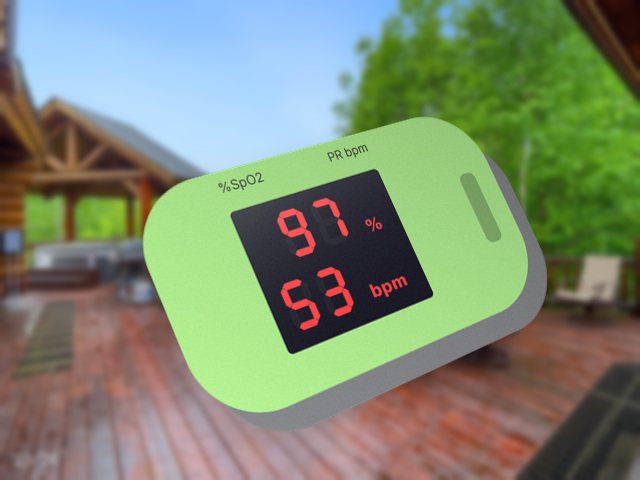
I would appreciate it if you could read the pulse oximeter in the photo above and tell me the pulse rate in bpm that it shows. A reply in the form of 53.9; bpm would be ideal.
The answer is 53; bpm
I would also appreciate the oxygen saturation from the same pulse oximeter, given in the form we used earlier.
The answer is 97; %
